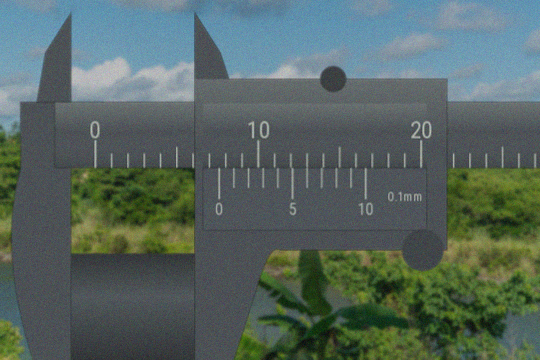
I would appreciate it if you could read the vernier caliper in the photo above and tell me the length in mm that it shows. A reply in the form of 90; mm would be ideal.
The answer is 7.6; mm
